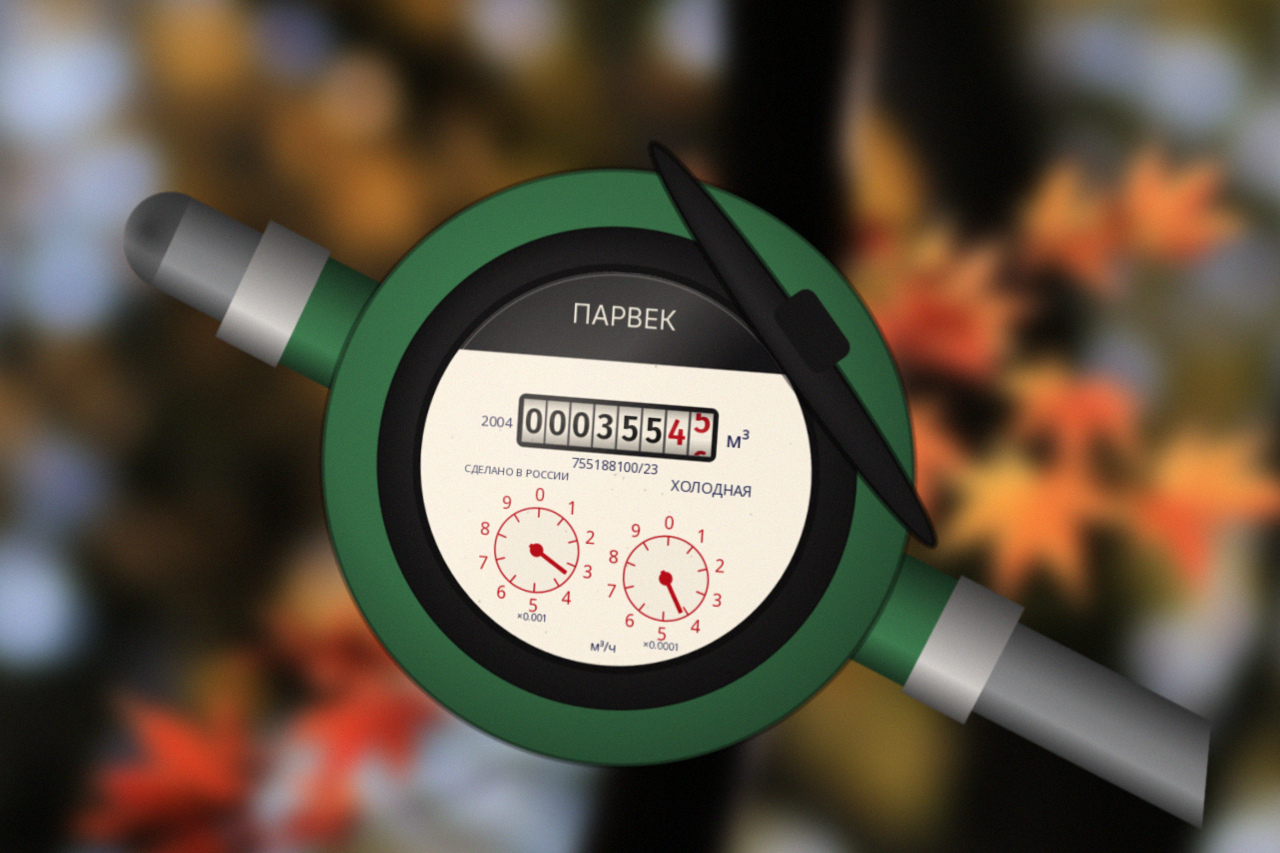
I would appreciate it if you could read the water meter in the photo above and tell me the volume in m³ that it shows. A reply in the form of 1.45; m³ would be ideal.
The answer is 355.4534; m³
